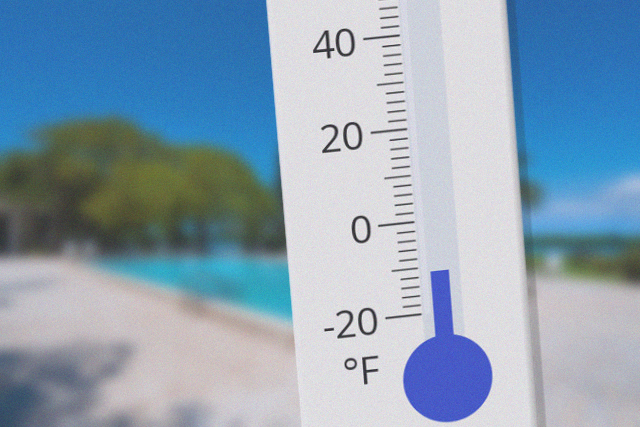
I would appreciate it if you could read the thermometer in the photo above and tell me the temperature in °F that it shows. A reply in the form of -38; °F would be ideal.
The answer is -11; °F
